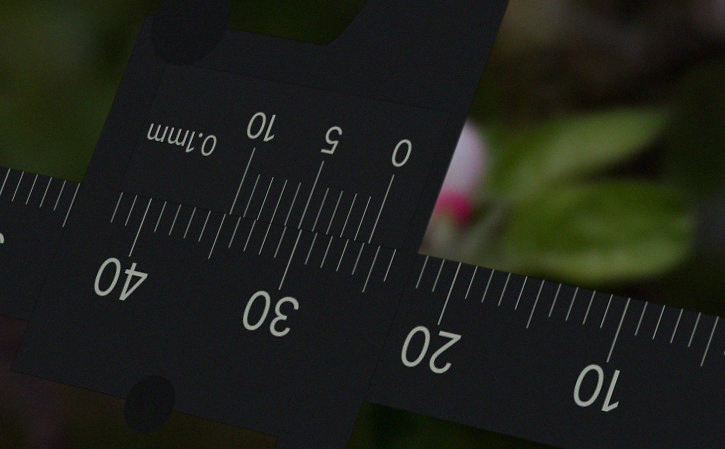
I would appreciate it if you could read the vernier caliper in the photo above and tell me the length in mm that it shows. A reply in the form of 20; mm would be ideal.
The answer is 25.7; mm
